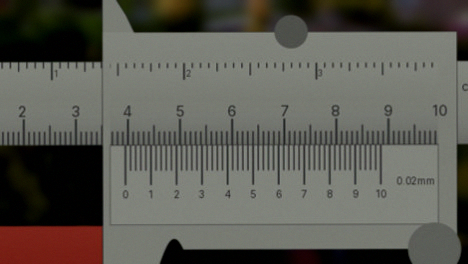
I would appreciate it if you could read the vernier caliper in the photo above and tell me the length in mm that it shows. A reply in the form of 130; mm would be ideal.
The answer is 39.5; mm
